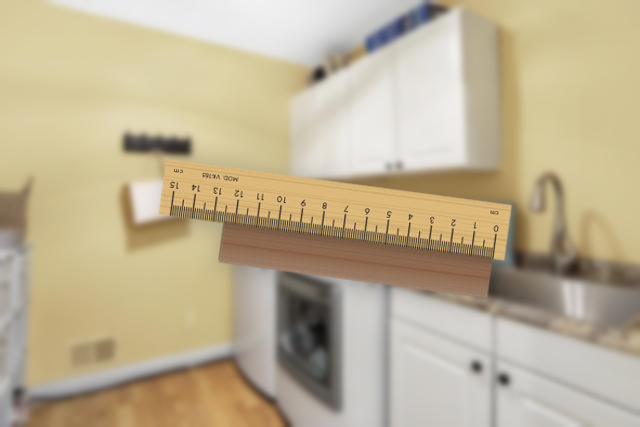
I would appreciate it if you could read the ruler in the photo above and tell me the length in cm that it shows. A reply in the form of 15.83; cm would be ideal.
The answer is 12.5; cm
